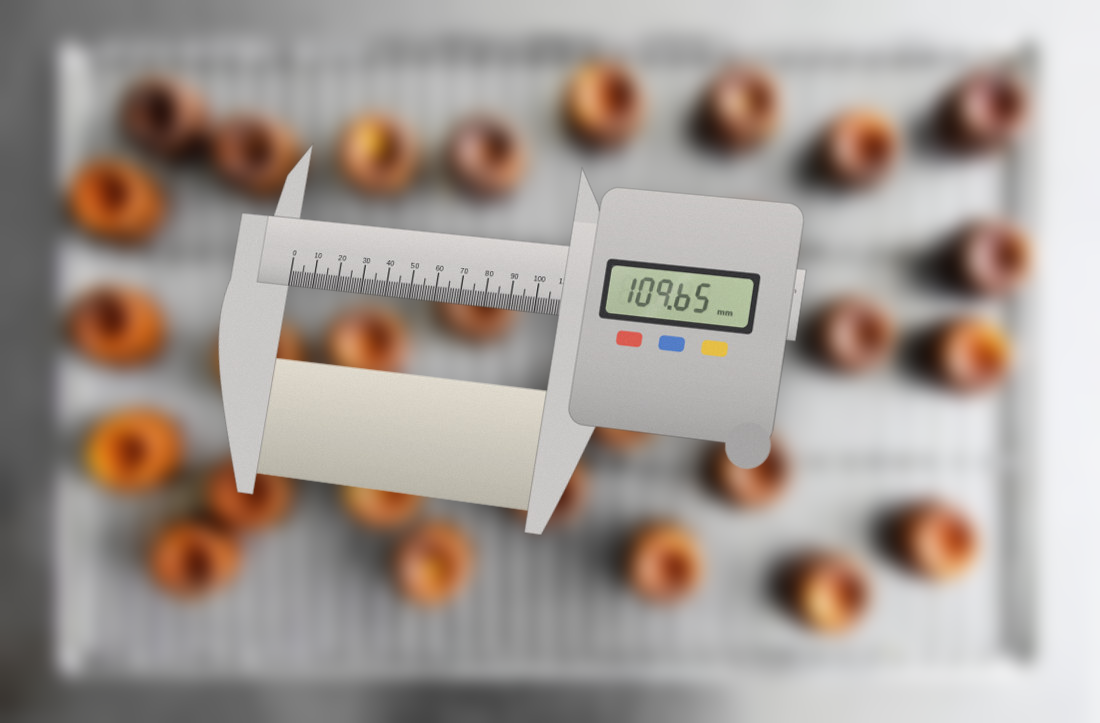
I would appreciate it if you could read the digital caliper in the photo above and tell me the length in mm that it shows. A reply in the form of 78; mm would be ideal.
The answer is 109.65; mm
